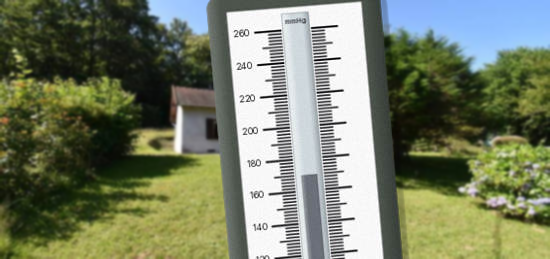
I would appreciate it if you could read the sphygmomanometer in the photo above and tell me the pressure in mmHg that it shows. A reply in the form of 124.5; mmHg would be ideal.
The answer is 170; mmHg
